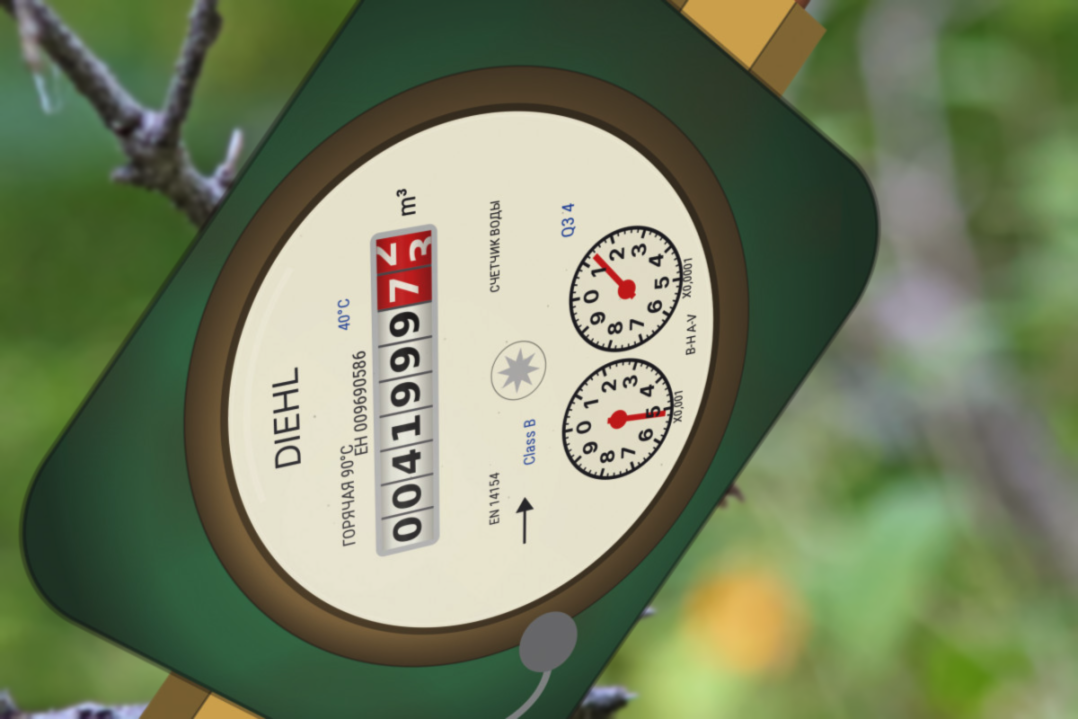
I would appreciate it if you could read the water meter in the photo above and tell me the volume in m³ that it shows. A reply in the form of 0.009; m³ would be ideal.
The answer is 41999.7251; m³
